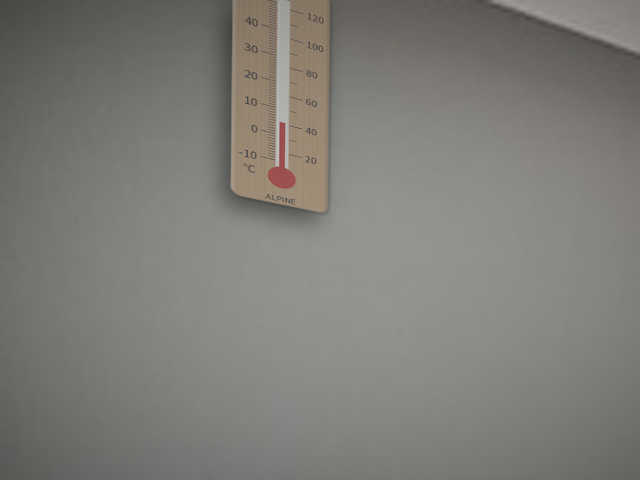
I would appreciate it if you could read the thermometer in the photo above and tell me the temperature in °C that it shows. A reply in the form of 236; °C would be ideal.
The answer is 5; °C
